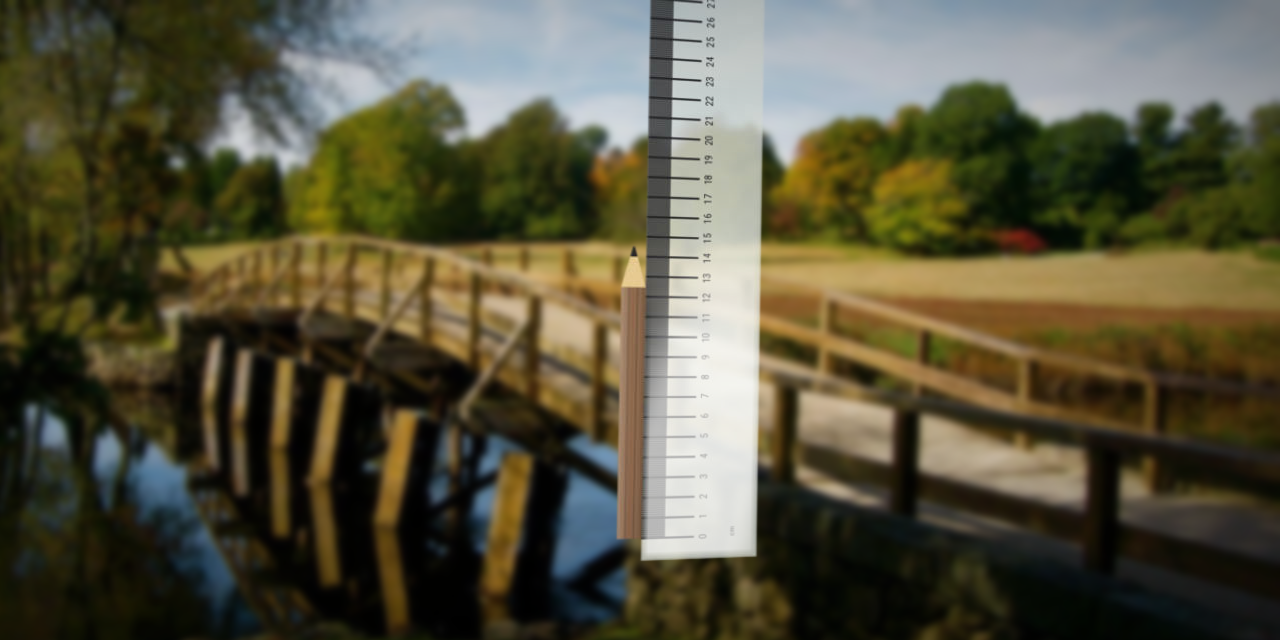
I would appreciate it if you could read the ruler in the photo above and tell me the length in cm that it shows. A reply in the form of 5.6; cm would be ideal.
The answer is 14.5; cm
